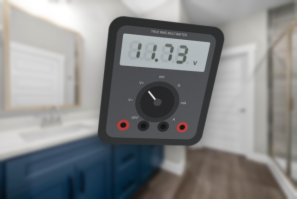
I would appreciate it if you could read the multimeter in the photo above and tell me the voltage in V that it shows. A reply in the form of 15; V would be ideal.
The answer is 11.73; V
